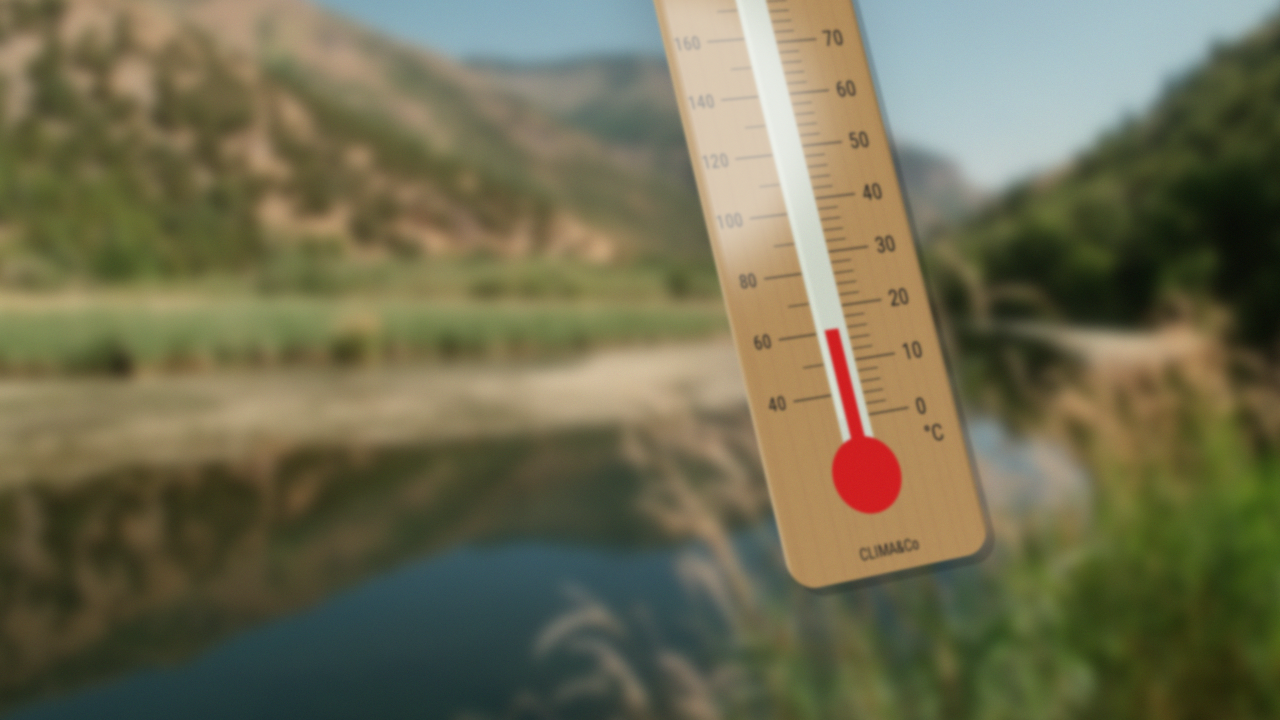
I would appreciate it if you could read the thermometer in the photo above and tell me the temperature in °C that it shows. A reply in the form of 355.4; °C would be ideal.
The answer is 16; °C
